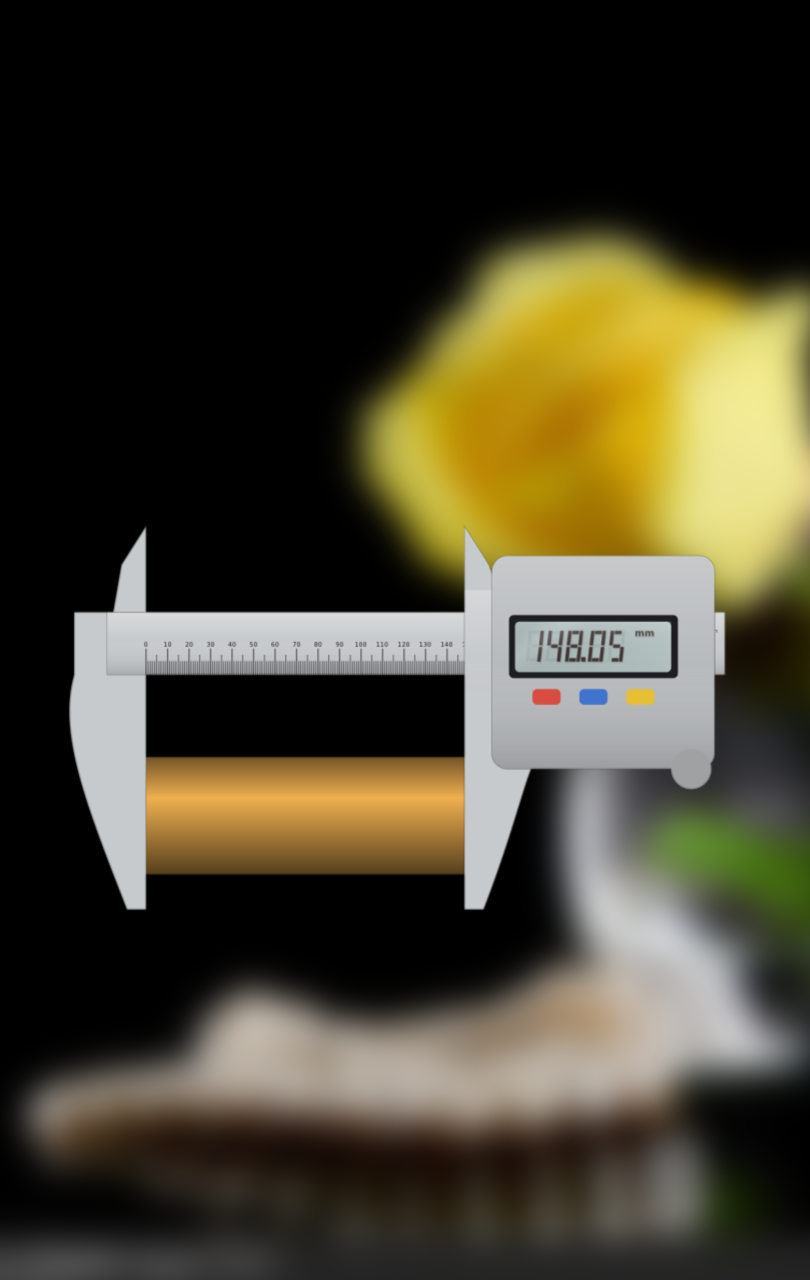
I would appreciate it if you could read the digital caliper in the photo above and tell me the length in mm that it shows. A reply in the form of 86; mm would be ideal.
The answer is 148.05; mm
